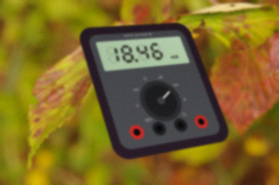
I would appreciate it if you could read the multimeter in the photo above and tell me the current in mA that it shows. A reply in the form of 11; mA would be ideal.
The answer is 18.46; mA
